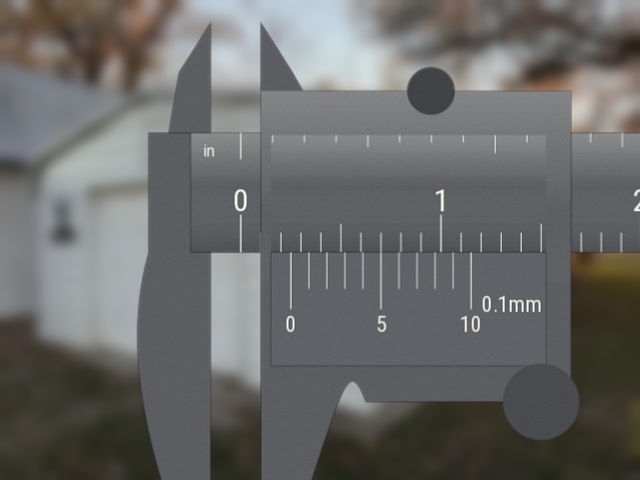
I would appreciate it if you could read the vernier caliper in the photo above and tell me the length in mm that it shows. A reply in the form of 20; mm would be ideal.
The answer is 2.5; mm
